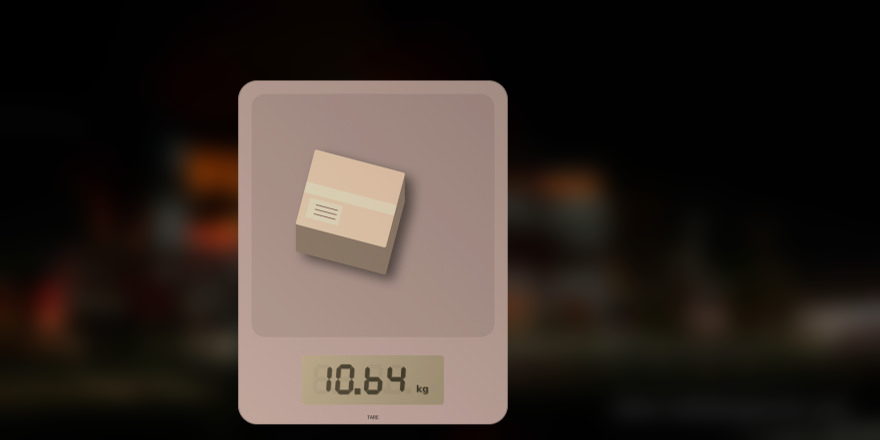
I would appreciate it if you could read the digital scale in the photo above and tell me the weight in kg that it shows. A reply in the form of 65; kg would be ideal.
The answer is 10.64; kg
